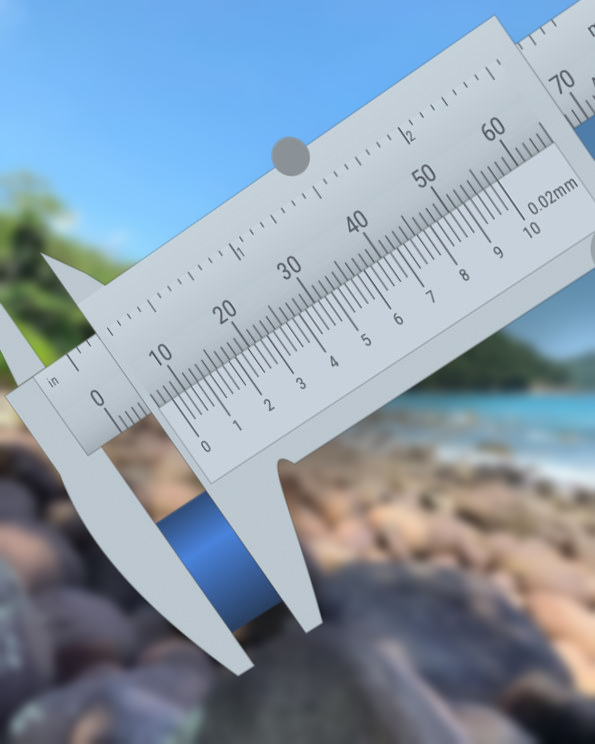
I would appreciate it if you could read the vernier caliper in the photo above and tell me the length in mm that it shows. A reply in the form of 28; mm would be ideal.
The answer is 8.0; mm
